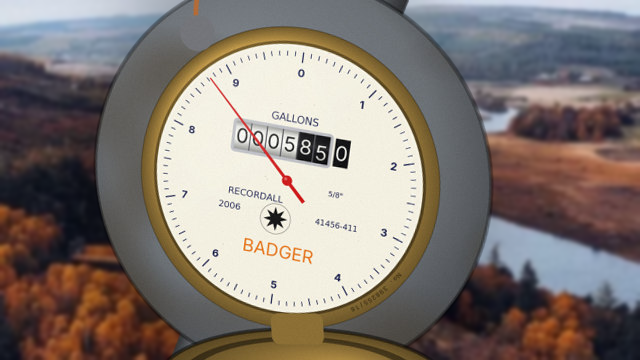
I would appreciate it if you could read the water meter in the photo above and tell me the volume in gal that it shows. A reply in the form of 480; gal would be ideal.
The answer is 5848.7; gal
